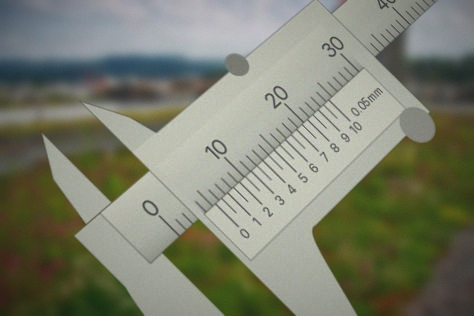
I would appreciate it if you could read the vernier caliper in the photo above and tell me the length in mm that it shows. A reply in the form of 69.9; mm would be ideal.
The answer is 5.4; mm
